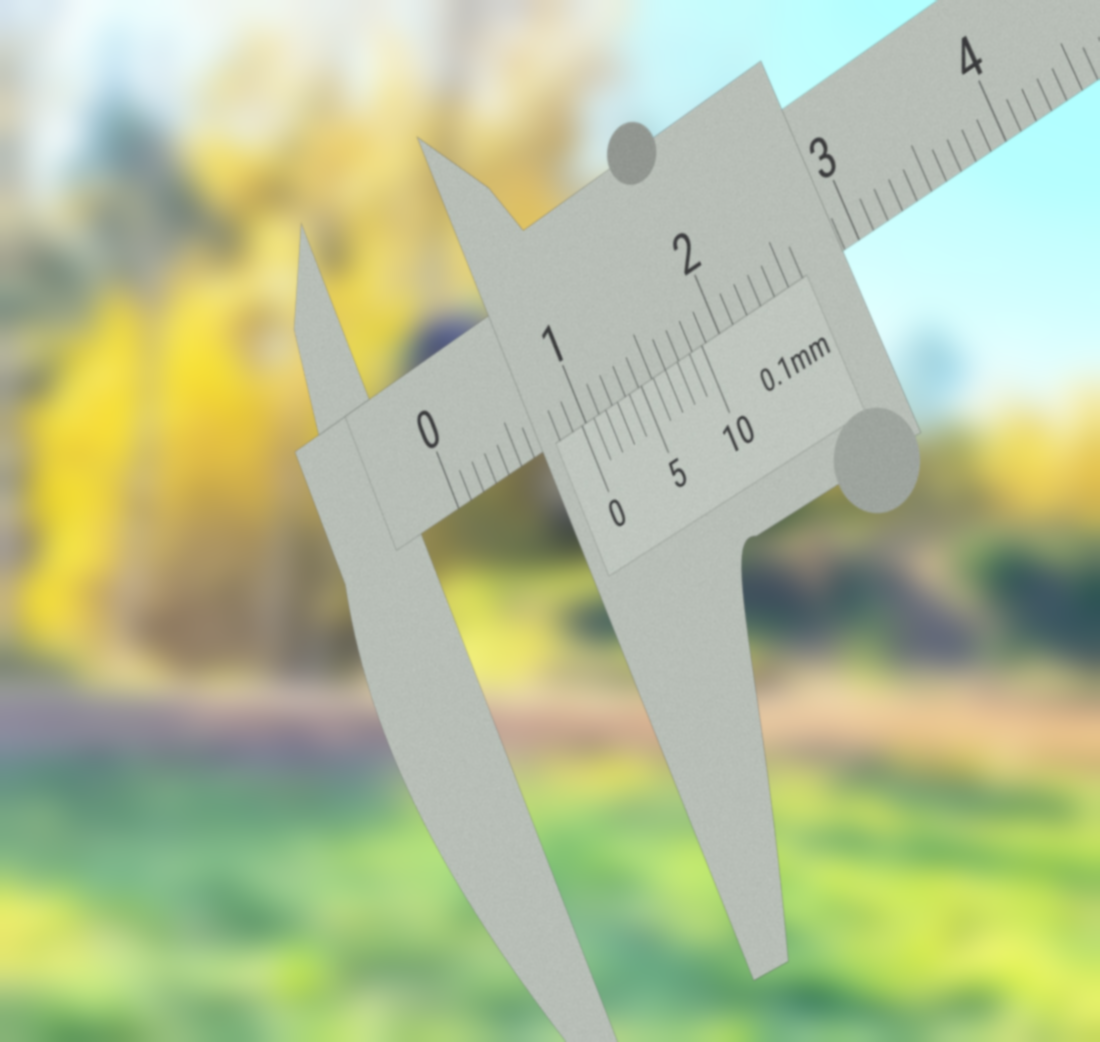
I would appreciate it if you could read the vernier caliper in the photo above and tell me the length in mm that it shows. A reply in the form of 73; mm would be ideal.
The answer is 9.7; mm
